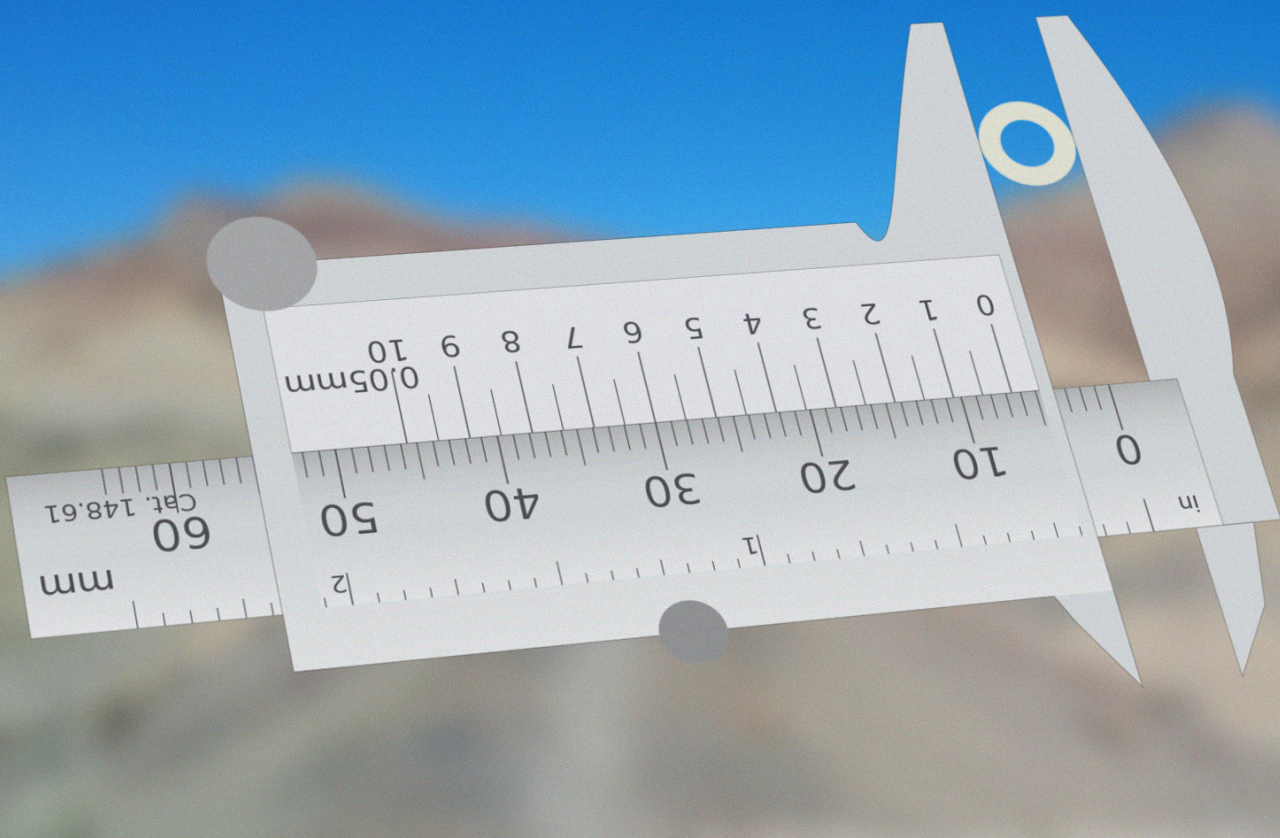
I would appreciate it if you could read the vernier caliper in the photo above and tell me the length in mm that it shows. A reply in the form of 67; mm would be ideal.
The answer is 6.6; mm
